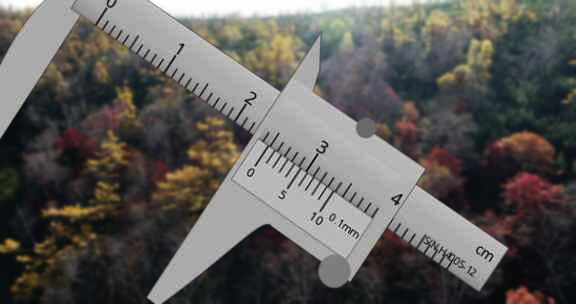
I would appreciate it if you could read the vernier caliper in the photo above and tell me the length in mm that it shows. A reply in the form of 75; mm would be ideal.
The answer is 24.8; mm
